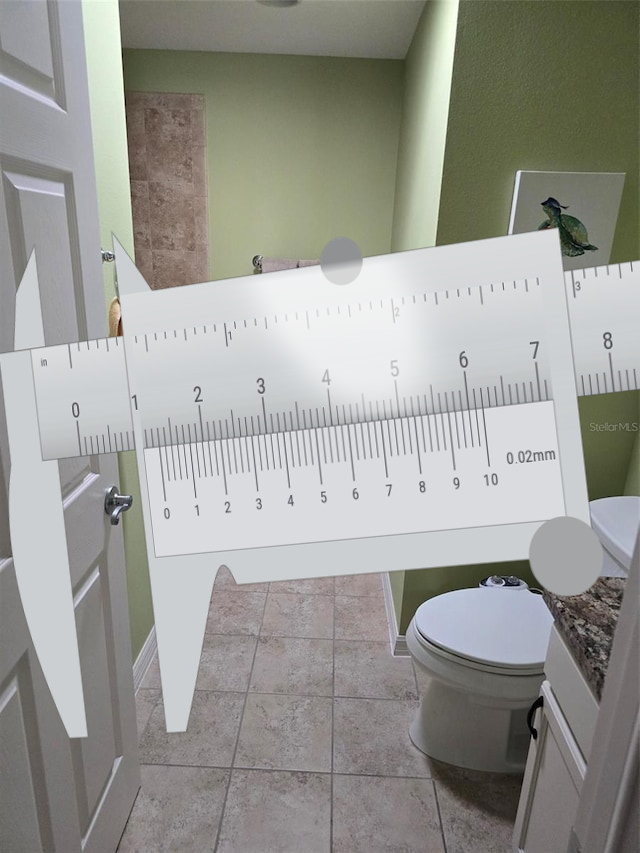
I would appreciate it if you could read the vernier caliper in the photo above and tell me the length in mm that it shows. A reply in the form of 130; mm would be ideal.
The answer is 13.0; mm
